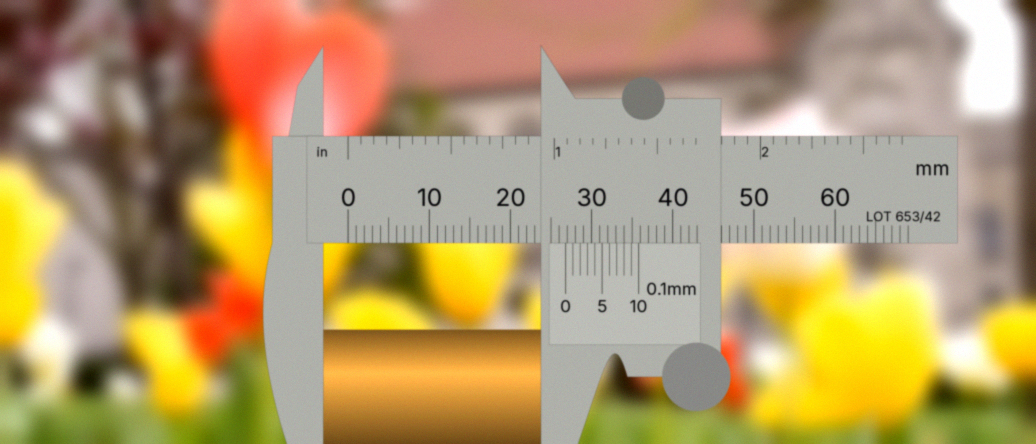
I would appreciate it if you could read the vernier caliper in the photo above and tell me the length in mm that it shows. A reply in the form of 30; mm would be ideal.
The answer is 26.8; mm
